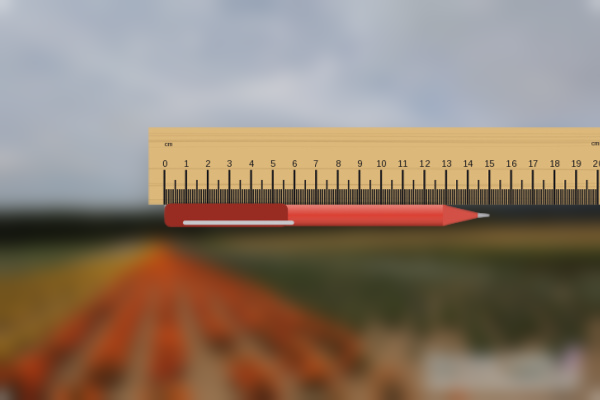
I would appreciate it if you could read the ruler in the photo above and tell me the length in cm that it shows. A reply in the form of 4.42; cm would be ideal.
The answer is 15; cm
